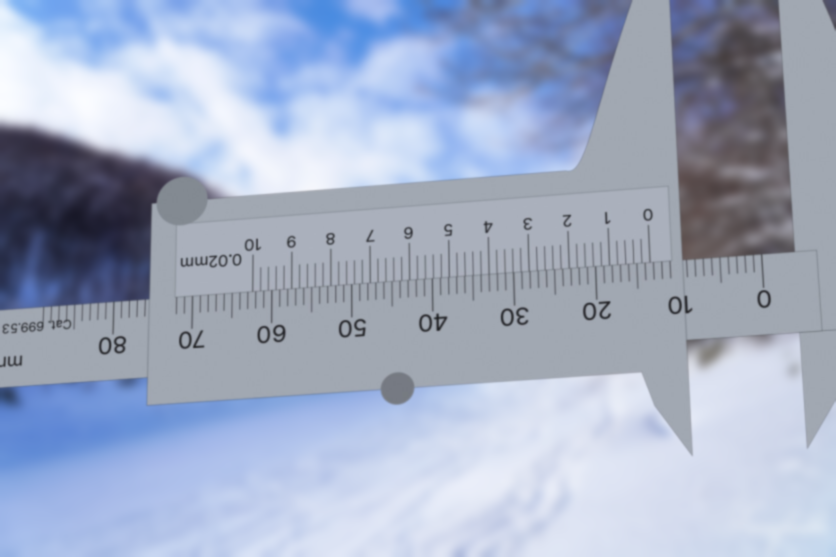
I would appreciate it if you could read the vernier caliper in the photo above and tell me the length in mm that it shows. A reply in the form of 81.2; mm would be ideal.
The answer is 13.4; mm
